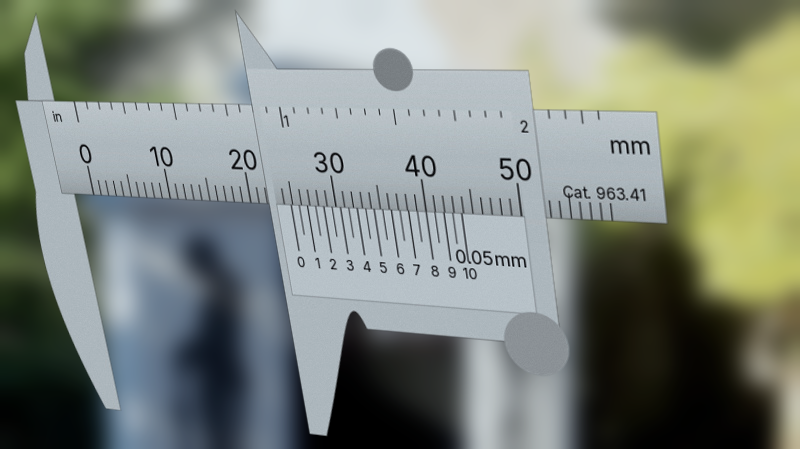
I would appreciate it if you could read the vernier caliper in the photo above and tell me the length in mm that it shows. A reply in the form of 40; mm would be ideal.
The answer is 24.8; mm
